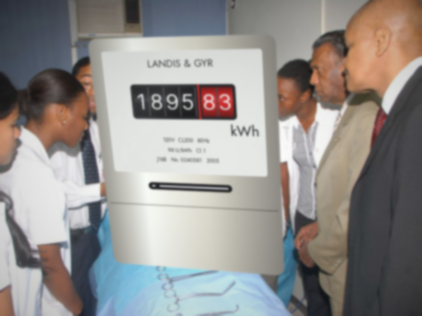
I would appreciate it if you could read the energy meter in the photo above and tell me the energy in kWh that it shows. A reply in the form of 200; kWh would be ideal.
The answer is 1895.83; kWh
